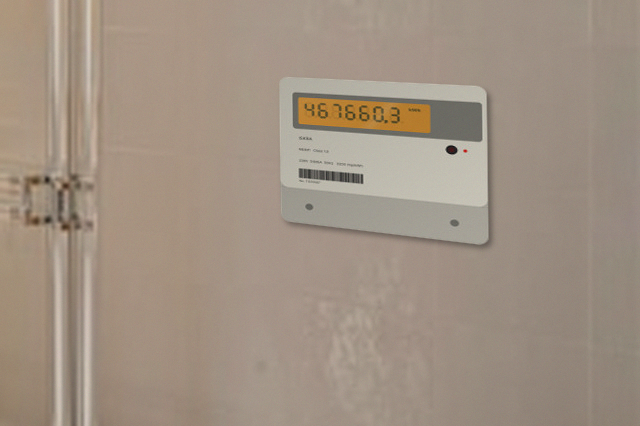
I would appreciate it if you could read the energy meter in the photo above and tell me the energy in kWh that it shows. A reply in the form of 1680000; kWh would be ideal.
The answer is 467660.3; kWh
